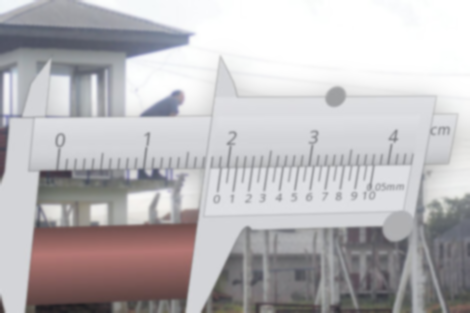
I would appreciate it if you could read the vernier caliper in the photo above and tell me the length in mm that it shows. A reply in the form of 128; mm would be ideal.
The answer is 19.2; mm
